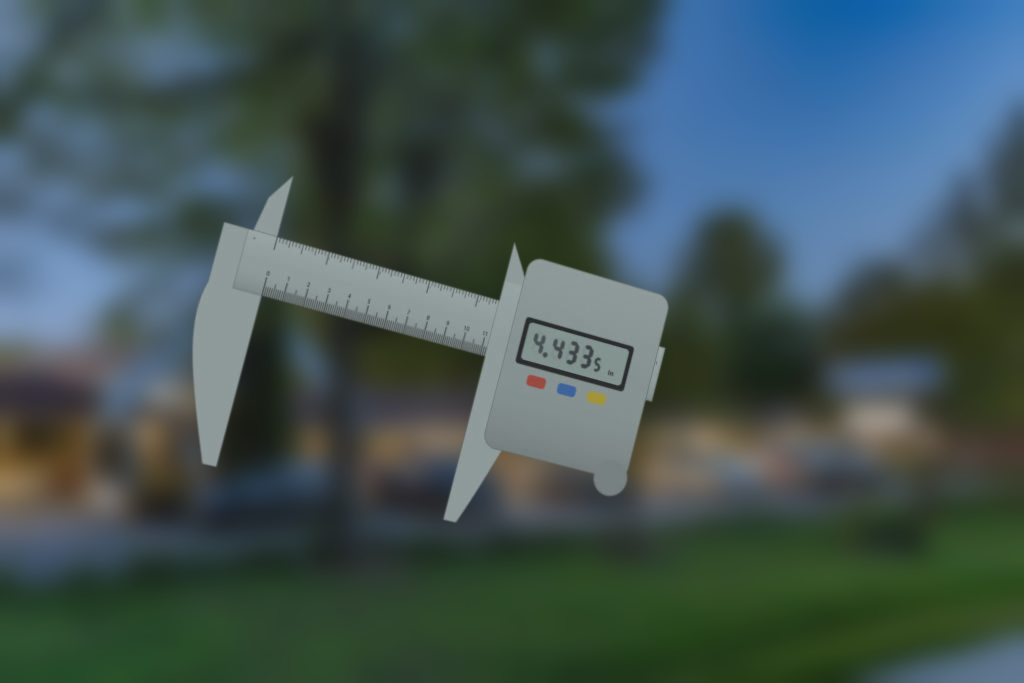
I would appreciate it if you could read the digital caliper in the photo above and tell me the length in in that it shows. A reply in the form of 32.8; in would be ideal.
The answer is 4.4335; in
